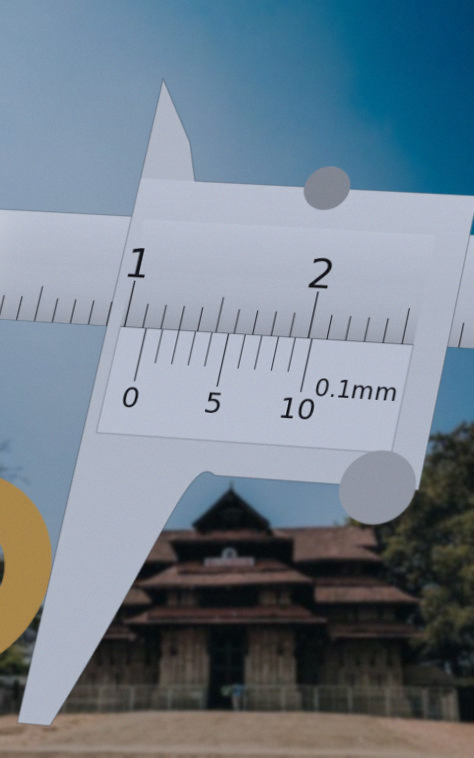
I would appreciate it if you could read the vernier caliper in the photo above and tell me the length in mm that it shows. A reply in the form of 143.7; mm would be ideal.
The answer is 11.2; mm
